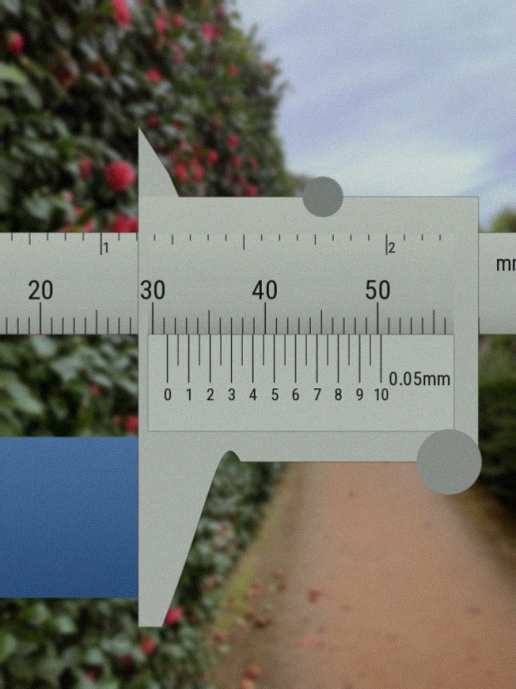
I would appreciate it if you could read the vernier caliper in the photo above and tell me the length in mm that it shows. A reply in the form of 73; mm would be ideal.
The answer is 31.3; mm
